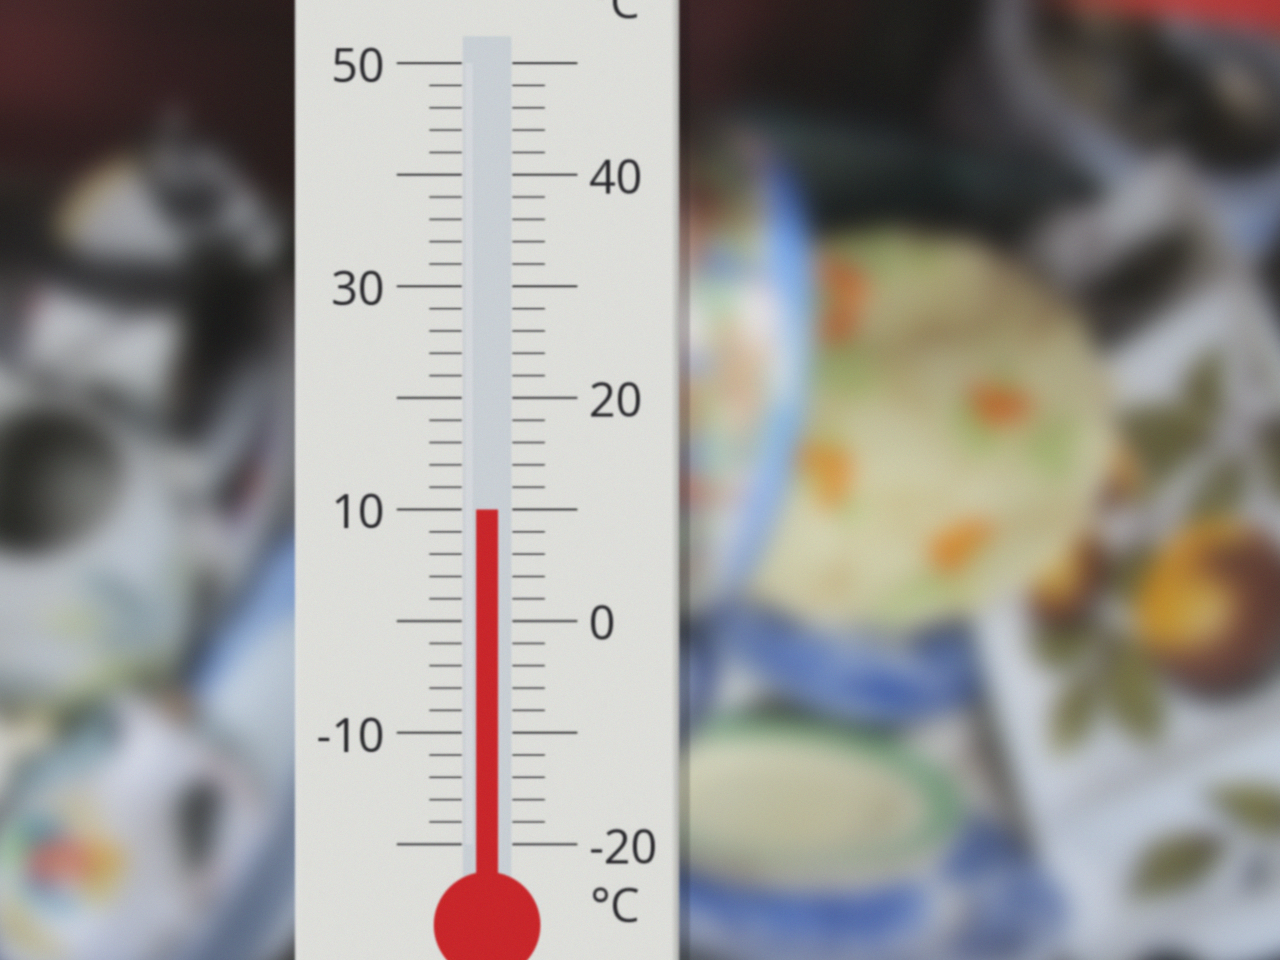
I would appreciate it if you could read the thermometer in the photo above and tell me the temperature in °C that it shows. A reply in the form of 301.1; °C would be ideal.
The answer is 10; °C
